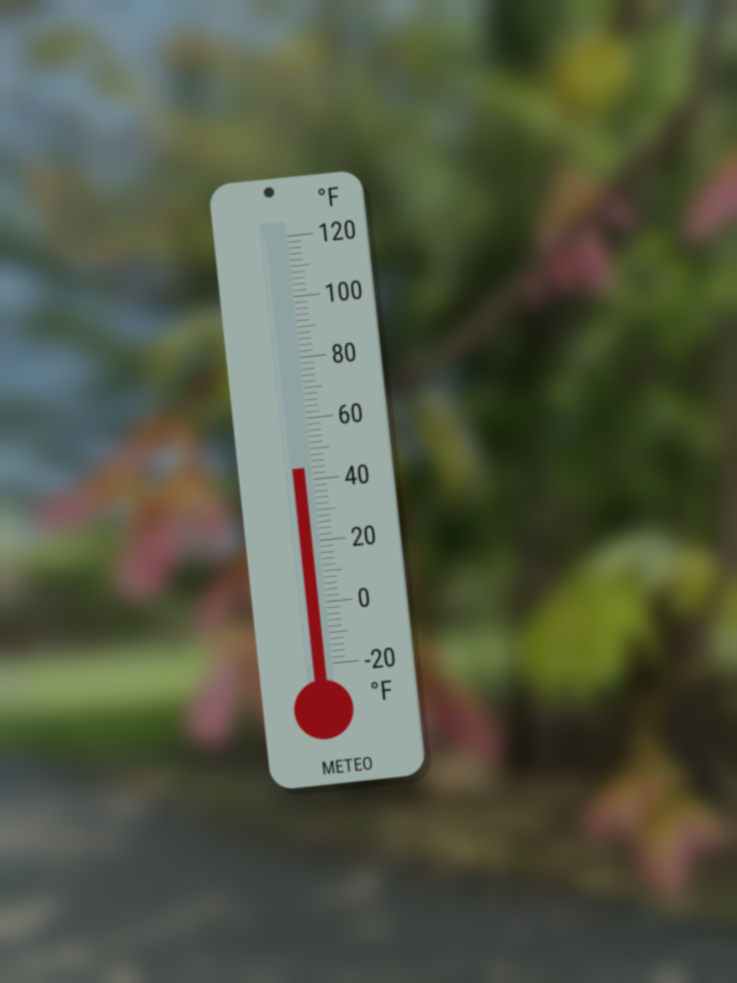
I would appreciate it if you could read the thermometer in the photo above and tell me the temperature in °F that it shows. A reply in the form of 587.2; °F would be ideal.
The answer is 44; °F
